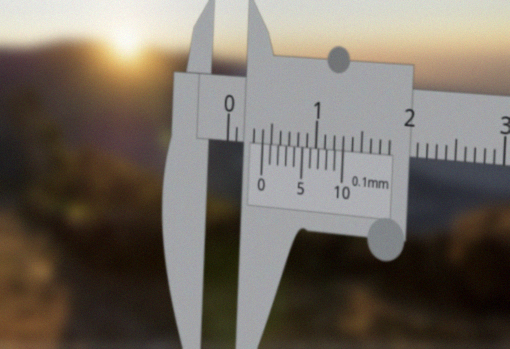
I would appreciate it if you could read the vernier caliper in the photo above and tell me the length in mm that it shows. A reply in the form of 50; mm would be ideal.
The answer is 4.0; mm
